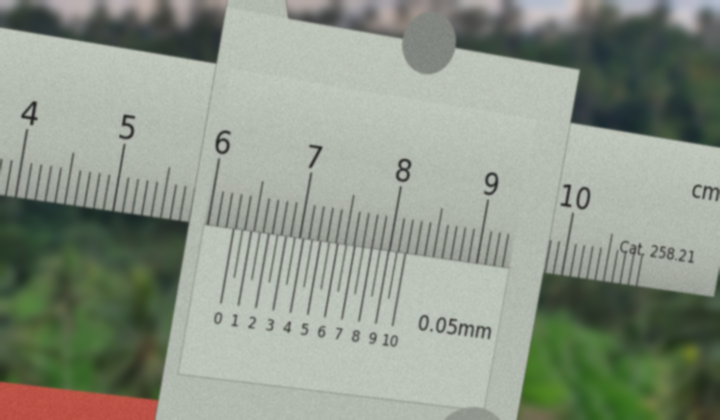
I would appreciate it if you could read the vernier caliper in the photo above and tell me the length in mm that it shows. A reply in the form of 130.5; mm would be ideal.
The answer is 62.8; mm
